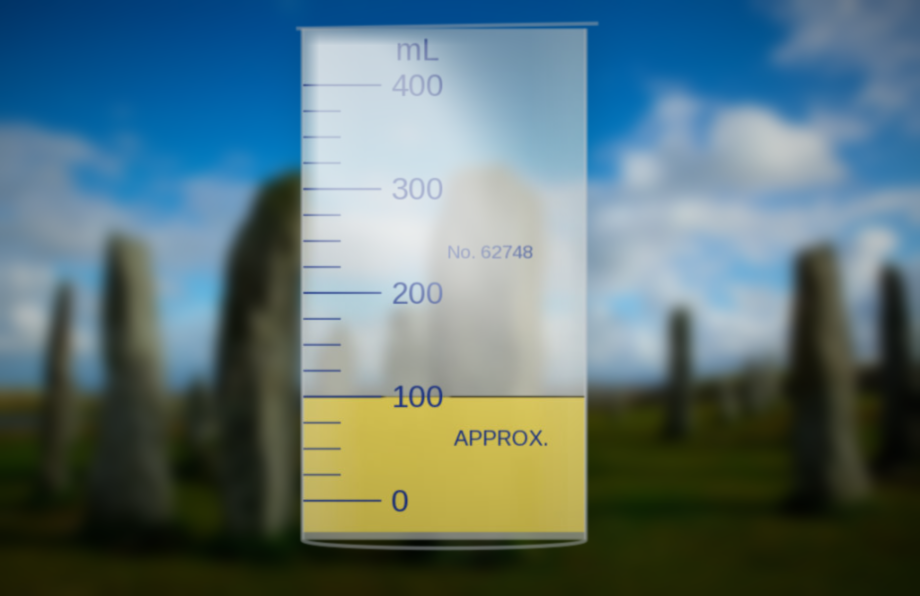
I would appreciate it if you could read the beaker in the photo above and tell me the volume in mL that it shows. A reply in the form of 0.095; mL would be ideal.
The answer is 100; mL
